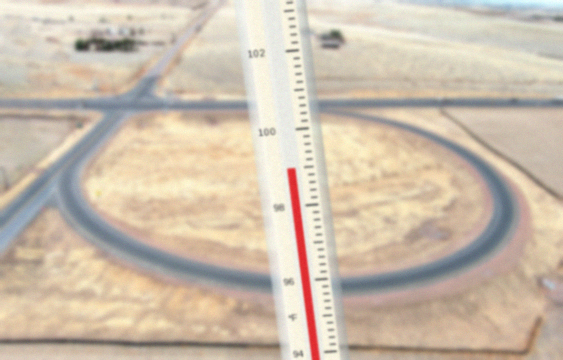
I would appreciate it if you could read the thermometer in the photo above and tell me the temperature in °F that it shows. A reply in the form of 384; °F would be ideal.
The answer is 99; °F
